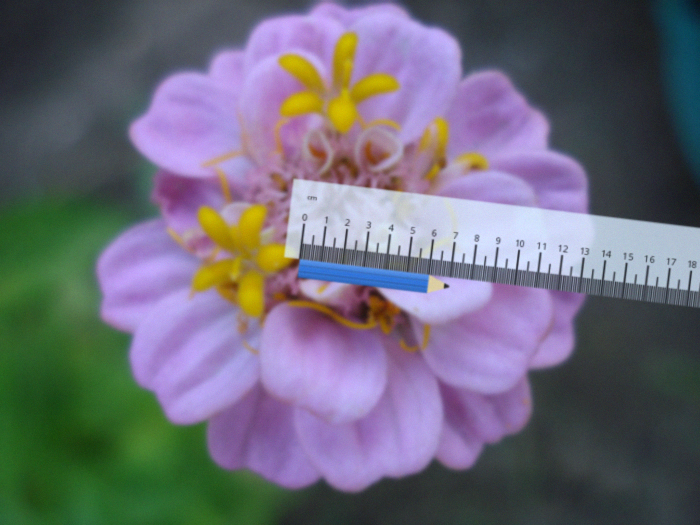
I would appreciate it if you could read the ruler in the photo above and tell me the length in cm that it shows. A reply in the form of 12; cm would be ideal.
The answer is 7; cm
